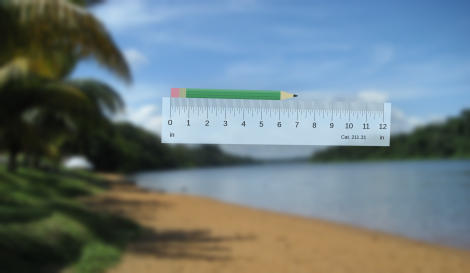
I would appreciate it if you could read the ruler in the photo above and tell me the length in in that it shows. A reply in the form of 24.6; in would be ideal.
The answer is 7; in
